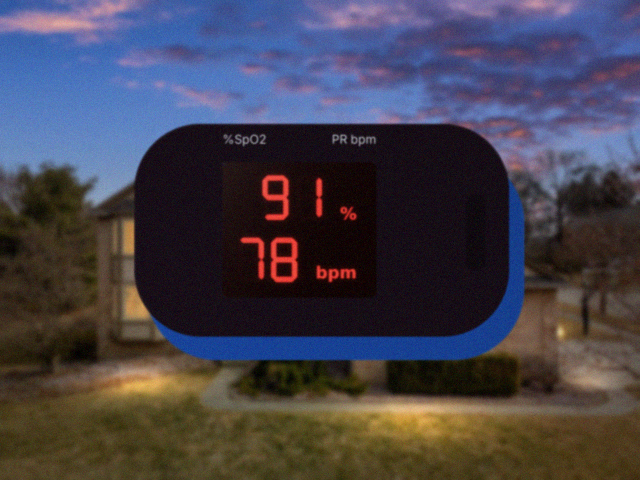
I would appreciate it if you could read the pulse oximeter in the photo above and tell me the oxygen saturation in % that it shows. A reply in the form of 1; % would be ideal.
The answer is 91; %
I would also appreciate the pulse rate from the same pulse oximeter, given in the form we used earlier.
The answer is 78; bpm
